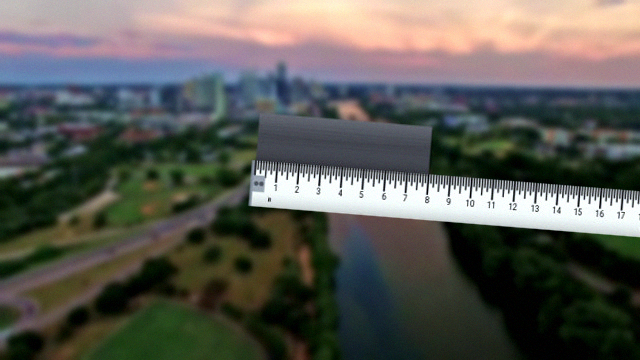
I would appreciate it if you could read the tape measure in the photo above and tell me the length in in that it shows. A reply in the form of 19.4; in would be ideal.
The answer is 8; in
